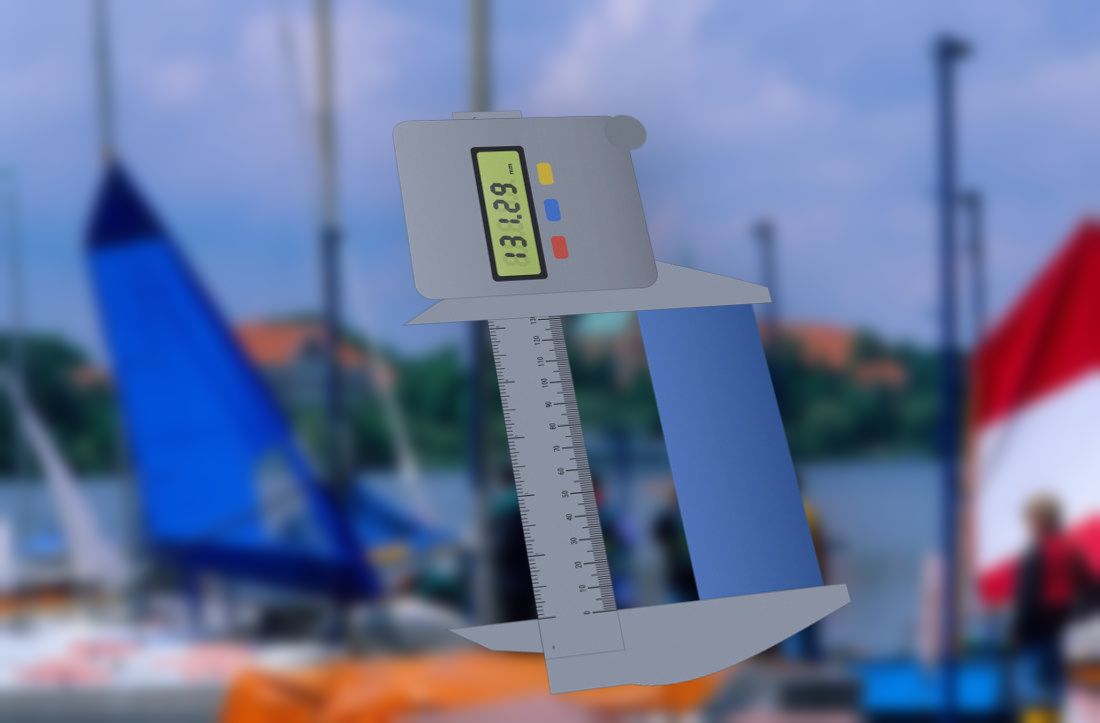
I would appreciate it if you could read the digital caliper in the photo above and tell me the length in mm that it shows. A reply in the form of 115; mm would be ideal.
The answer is 131.29; mm
